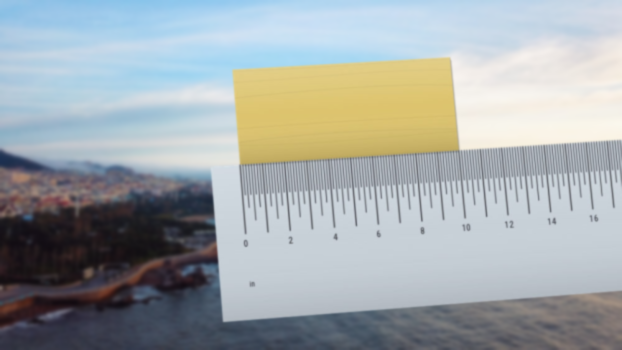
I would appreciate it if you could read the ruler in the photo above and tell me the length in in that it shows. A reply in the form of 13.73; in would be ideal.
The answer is 10; in
